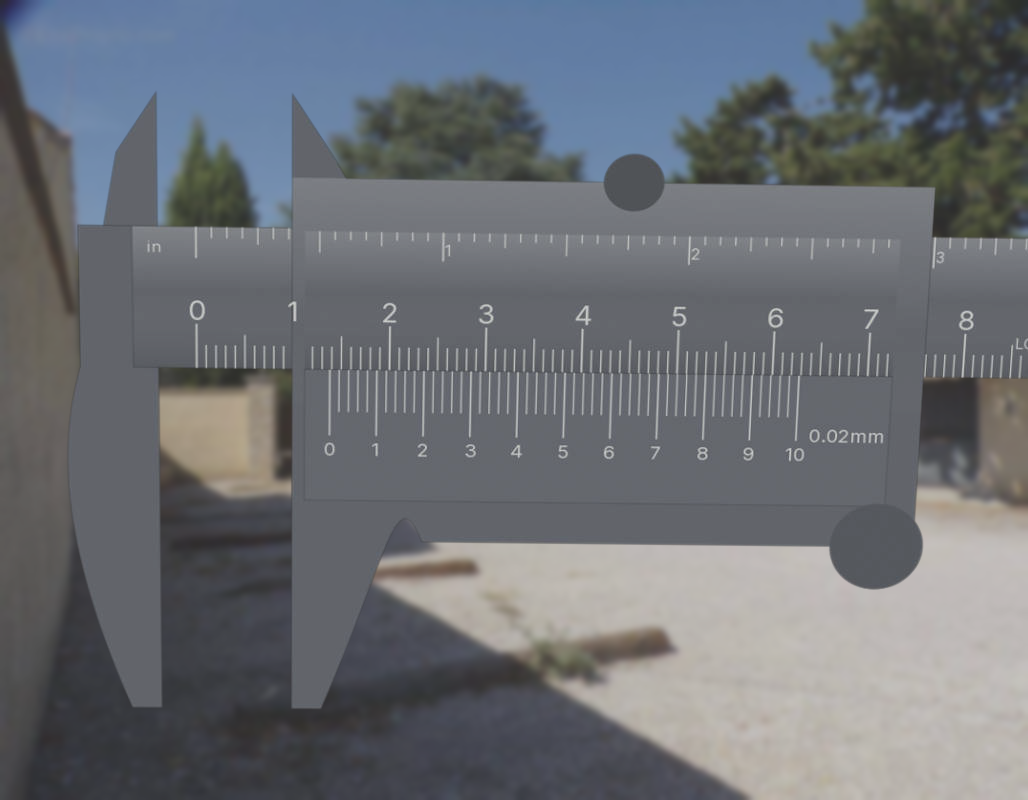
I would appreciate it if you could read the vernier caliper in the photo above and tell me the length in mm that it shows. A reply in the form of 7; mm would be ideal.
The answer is 13.8; mm
